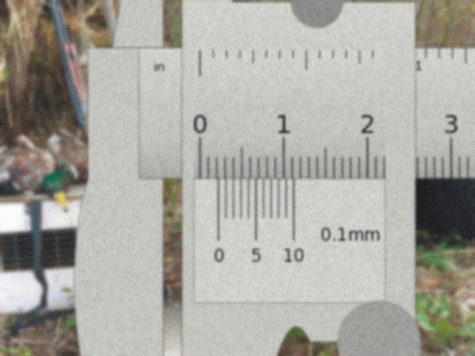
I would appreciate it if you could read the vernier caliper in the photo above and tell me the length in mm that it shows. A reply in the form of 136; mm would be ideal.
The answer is 2.2; mm
